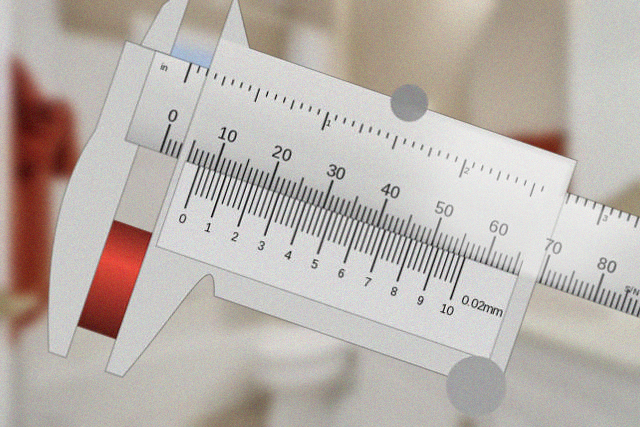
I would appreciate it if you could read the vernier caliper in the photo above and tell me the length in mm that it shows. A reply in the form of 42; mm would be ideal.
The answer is 7.2; mm
